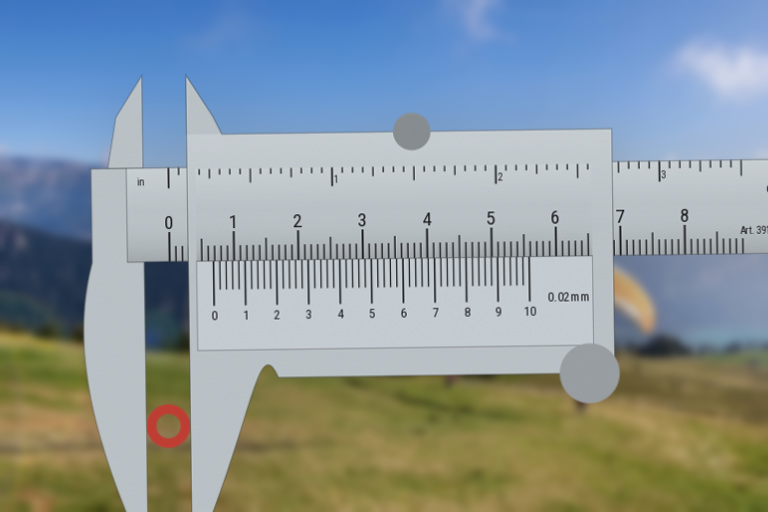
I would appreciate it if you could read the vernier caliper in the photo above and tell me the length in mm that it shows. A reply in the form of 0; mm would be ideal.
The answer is 6.8; mm
